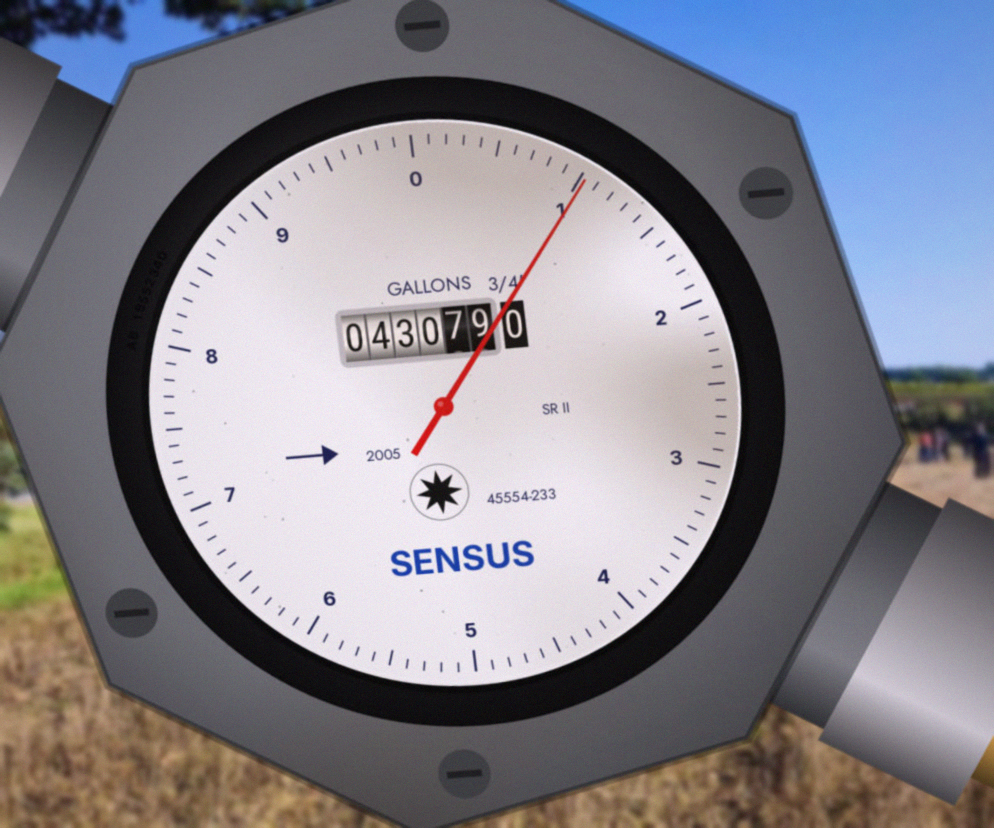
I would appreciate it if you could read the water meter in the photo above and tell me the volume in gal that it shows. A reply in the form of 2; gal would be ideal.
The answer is 430791.0; gal
